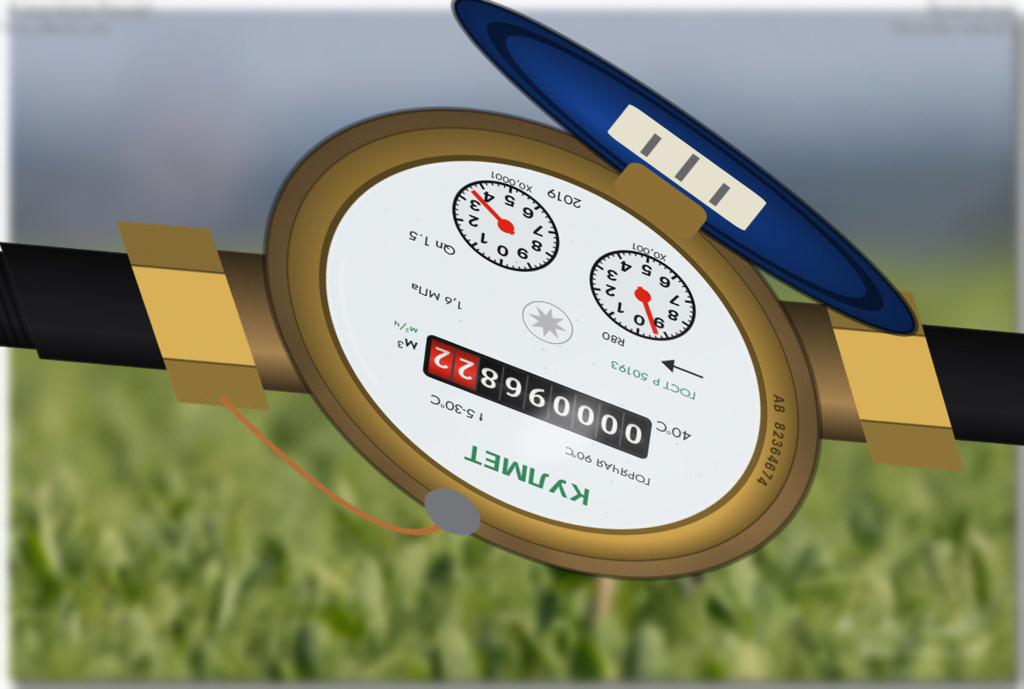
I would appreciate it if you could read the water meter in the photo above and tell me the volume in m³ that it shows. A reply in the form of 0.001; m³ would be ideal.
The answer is 968.2193; m³
